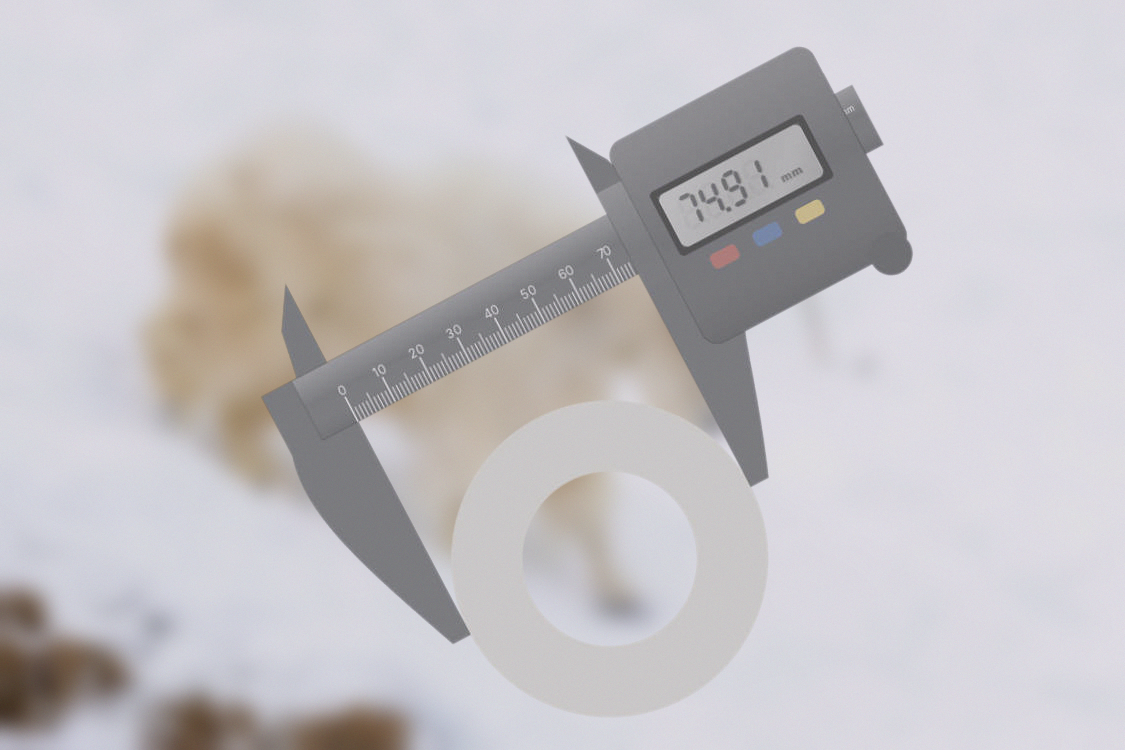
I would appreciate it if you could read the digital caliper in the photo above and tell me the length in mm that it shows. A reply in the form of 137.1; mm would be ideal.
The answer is 74.91; mm
